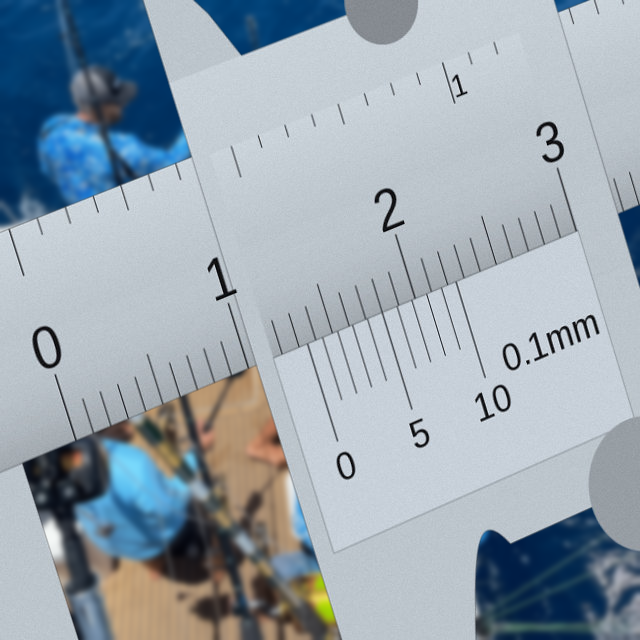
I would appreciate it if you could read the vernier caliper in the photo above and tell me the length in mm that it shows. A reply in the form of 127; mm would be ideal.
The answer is 13.5; mm
